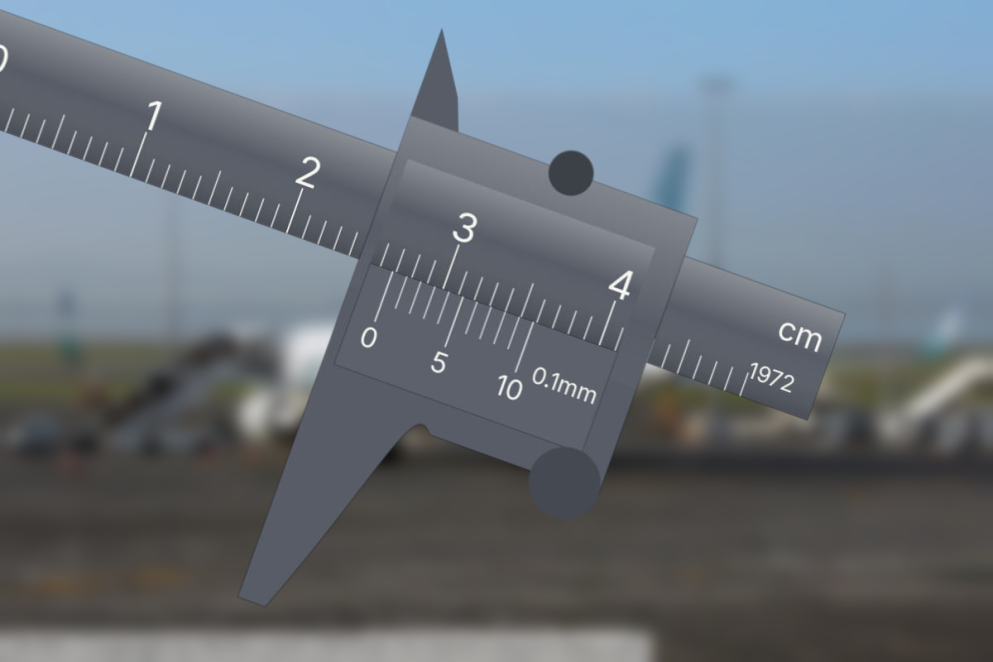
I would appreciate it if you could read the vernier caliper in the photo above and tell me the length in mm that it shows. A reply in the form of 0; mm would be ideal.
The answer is 26.8; mm
